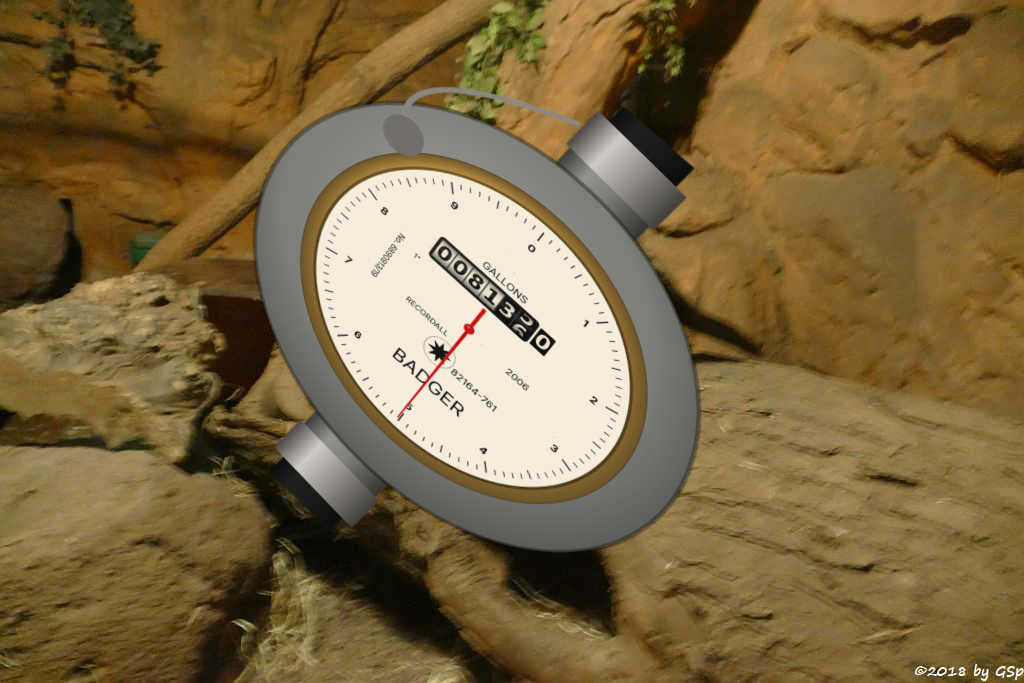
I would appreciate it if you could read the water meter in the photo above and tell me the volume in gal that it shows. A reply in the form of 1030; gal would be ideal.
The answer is 81355.0; gal
